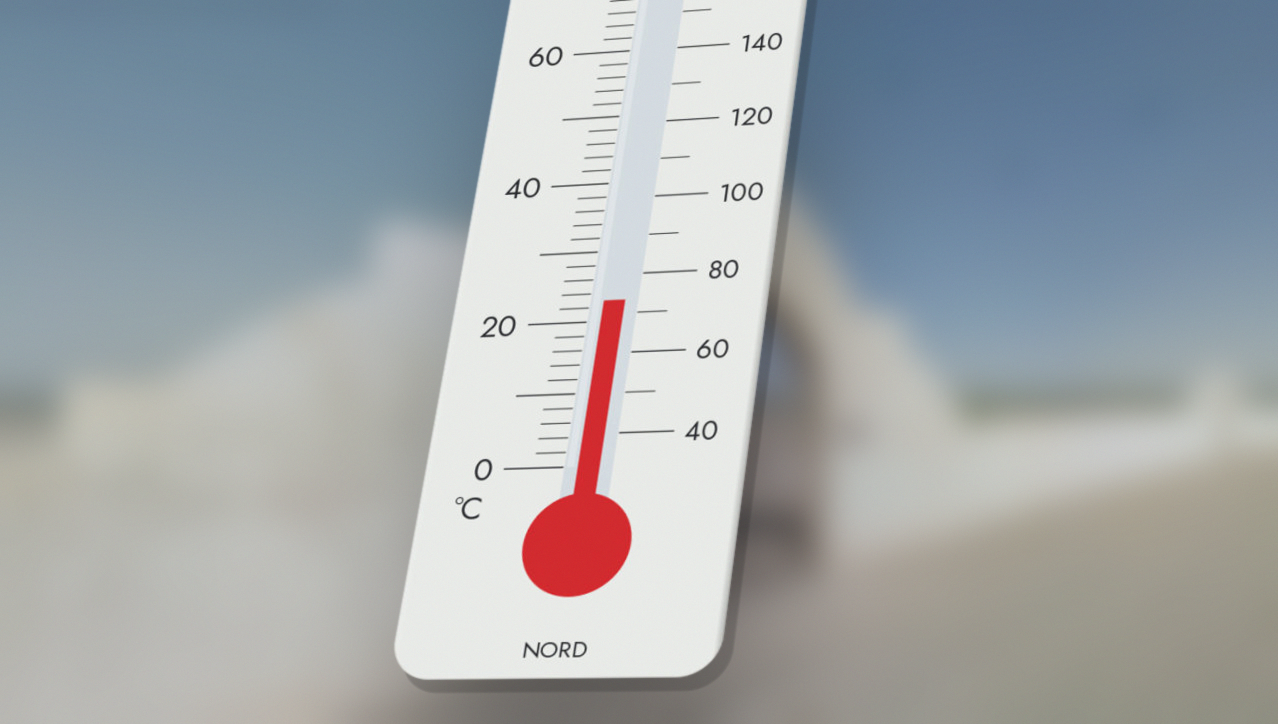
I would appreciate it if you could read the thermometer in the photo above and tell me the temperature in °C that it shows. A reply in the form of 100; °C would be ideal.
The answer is 23; °C
